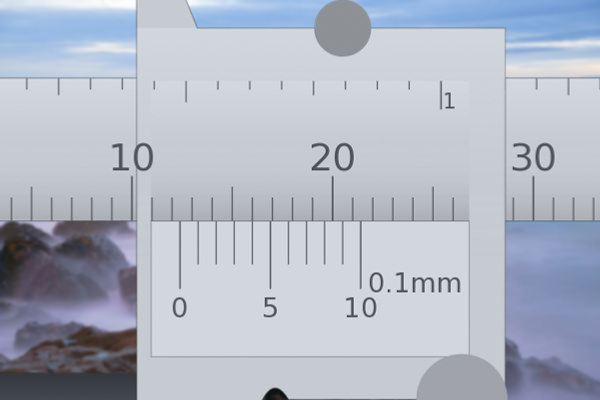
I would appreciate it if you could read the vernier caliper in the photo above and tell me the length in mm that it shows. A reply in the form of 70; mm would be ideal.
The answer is 12.4; mm
